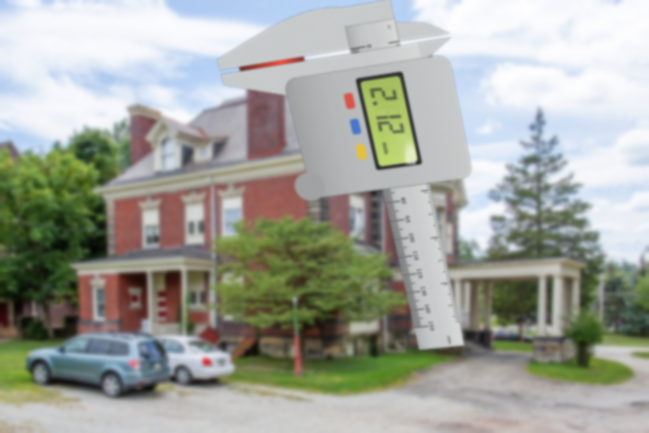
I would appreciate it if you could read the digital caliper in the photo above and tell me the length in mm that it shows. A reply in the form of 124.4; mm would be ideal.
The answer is 2.12; mm
